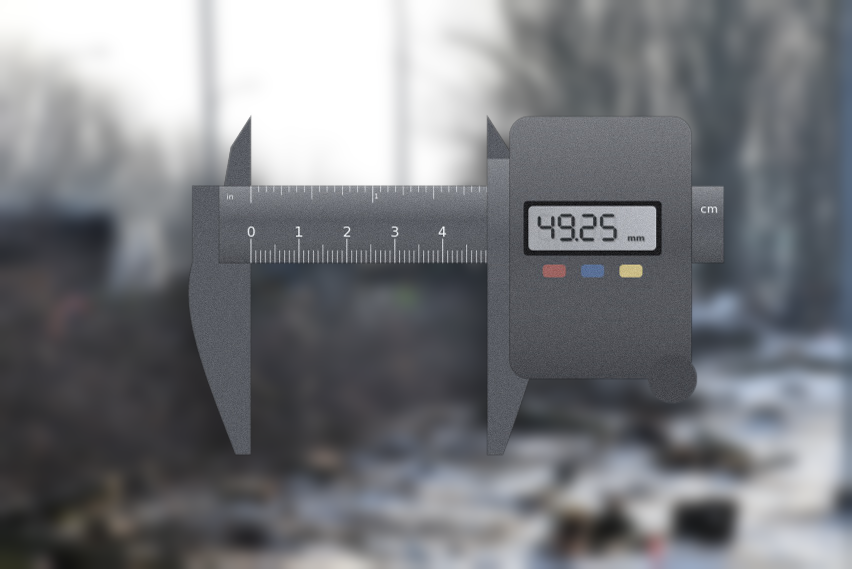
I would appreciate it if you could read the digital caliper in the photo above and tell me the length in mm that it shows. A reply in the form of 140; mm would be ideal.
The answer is 49.25; mm
